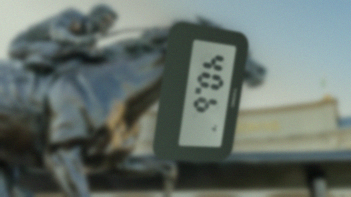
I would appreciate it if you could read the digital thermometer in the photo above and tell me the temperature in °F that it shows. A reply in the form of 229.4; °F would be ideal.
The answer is 40.6; °F
